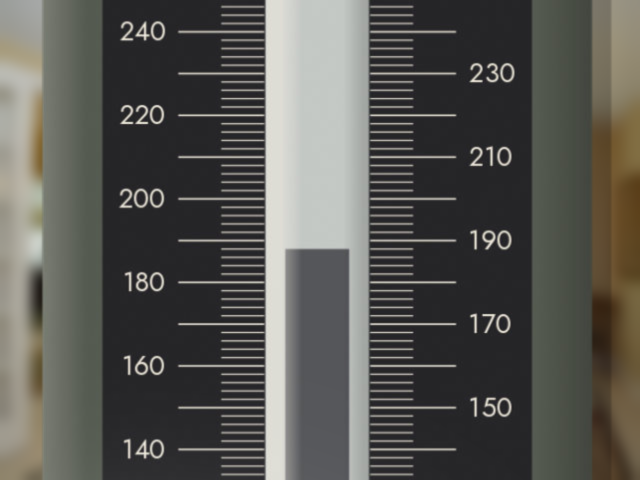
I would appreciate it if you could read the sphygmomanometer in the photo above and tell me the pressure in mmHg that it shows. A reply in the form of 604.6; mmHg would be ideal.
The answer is 188; mmHg
